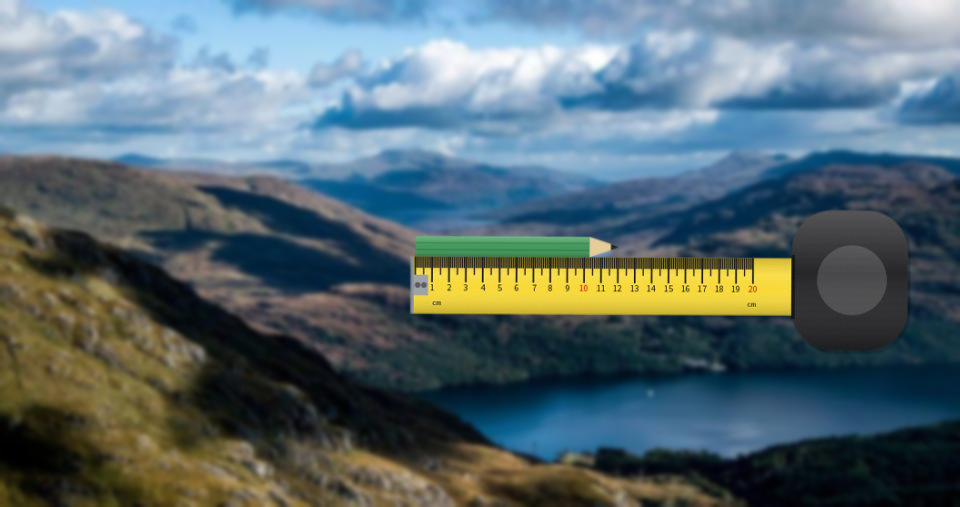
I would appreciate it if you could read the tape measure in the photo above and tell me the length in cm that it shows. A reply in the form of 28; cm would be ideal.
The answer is 12; cm
